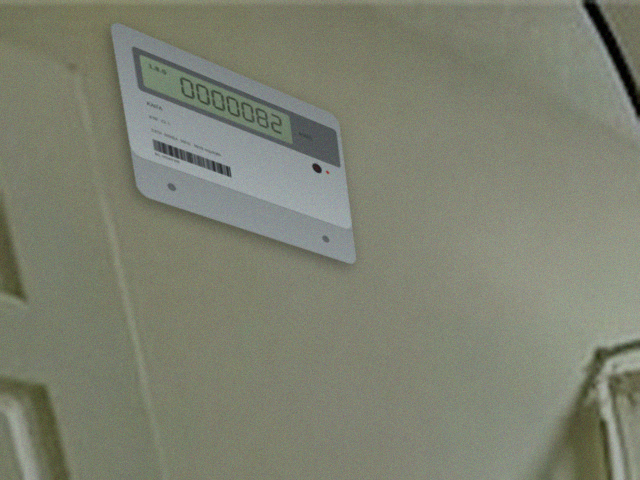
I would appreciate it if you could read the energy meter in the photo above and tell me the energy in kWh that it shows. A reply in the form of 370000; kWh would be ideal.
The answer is 82; kWh
